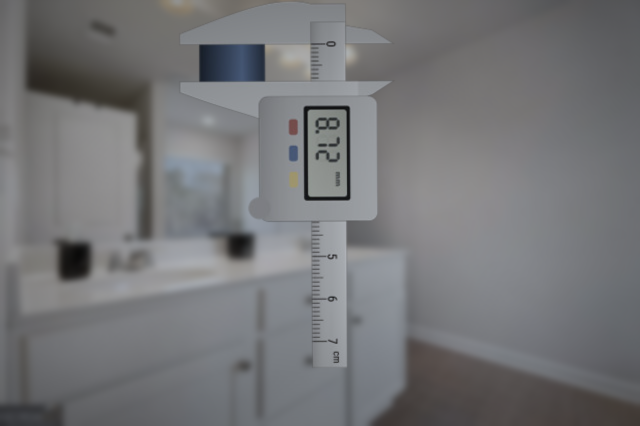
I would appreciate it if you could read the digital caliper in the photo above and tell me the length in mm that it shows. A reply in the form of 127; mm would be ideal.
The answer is 8.72; mm
